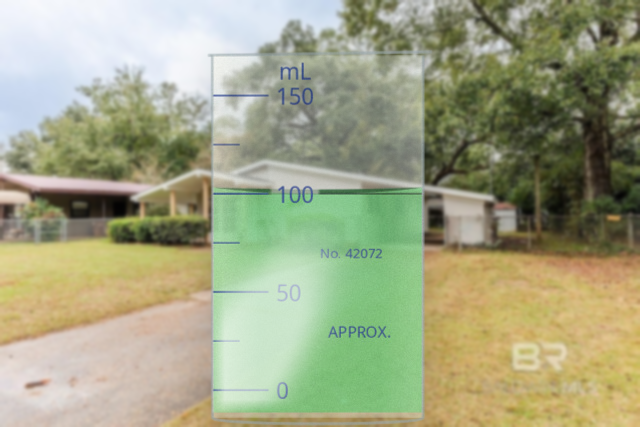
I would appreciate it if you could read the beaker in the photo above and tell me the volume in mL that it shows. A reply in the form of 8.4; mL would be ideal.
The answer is 100; mL
